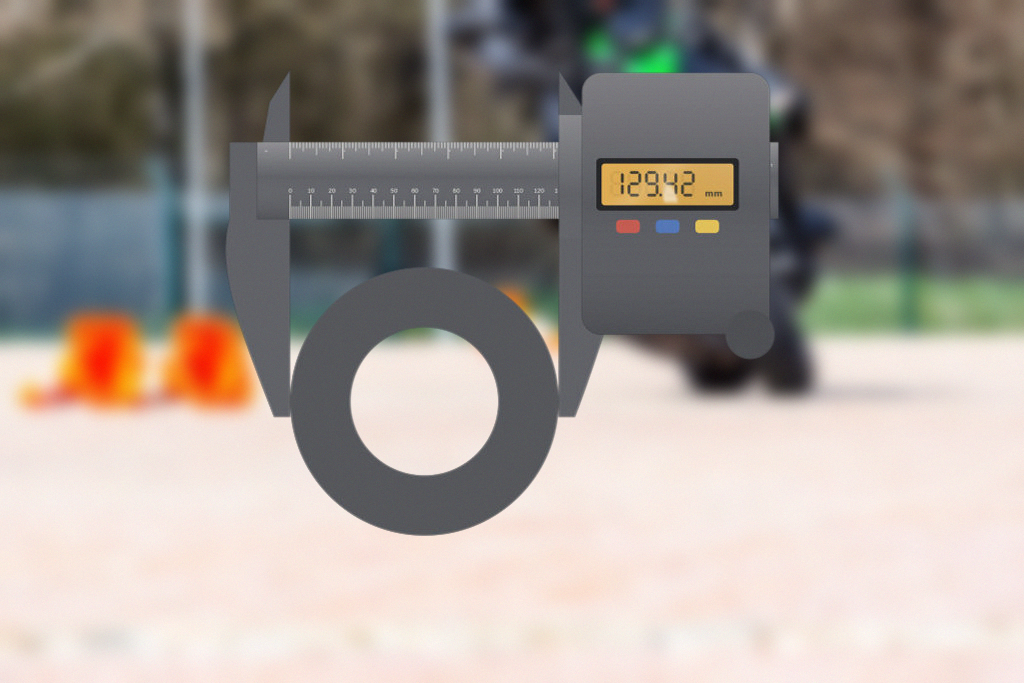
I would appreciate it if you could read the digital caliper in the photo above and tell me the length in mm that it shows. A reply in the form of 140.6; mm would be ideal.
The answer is 129.42; mm
